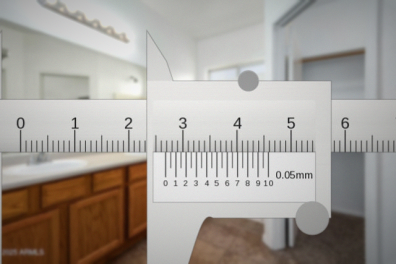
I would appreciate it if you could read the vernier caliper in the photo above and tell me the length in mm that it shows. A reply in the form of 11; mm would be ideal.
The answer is 26.8; mm
